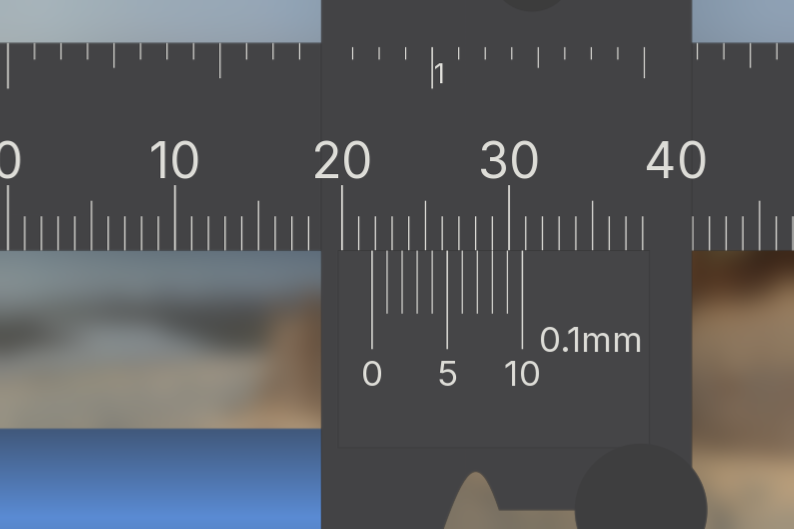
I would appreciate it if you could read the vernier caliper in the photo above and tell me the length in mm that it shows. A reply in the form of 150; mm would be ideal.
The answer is 21.8; mm
